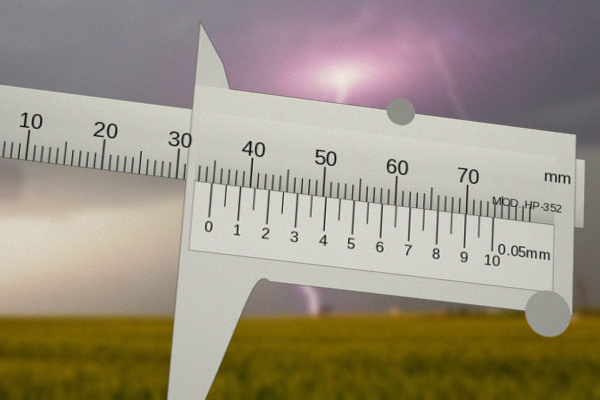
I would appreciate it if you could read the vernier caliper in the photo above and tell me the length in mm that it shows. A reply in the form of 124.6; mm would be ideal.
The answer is 34.8; mm
